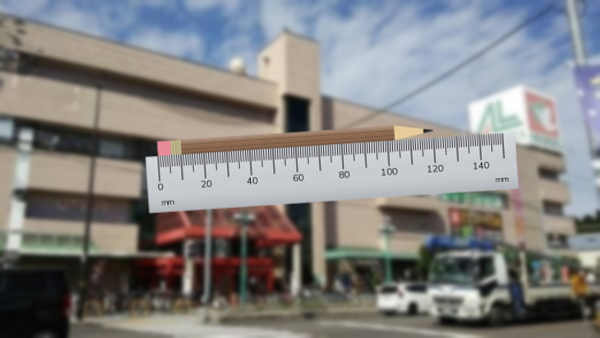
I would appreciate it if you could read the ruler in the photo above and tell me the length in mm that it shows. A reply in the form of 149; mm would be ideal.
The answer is 120; mm
